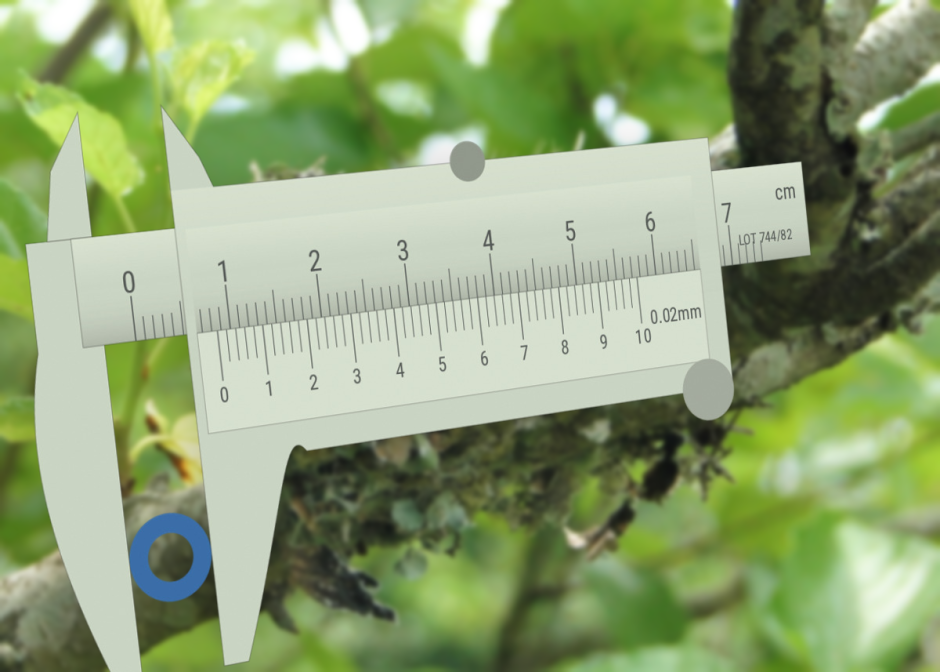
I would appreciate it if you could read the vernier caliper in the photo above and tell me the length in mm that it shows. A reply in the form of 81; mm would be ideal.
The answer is 8.6; mm
